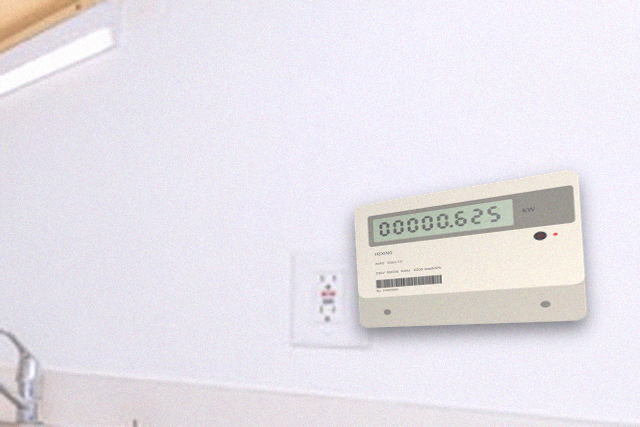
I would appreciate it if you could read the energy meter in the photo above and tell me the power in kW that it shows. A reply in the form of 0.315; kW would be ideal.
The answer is 0.625; kW
